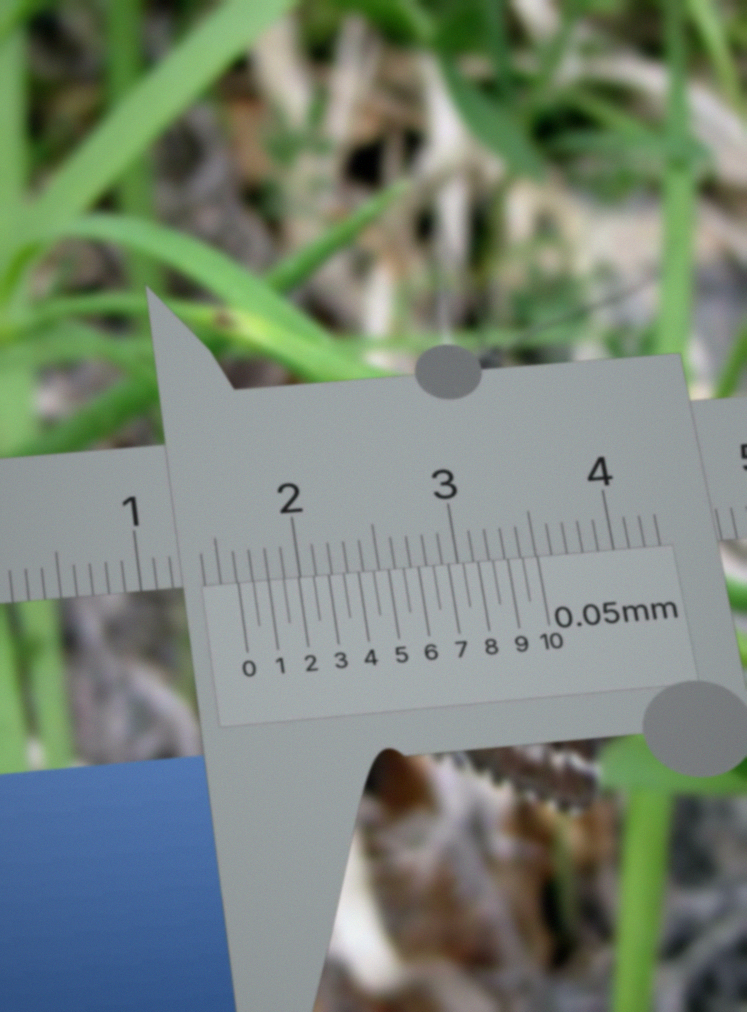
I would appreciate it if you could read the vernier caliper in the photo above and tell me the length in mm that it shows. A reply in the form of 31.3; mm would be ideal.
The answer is 16.1; mm
